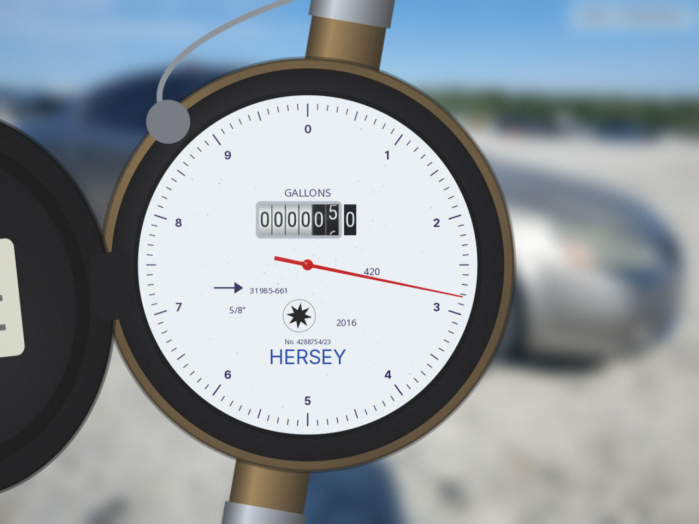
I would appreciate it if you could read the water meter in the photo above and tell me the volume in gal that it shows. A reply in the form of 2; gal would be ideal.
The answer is 52.8; gal
